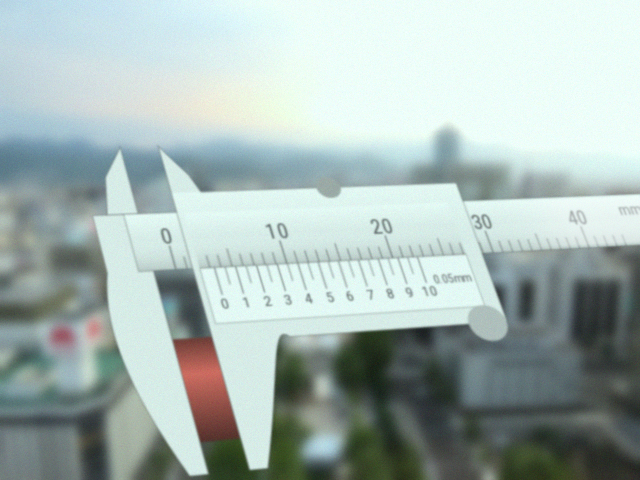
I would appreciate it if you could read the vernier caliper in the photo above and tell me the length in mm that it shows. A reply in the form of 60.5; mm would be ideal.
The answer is 3.4; mm
